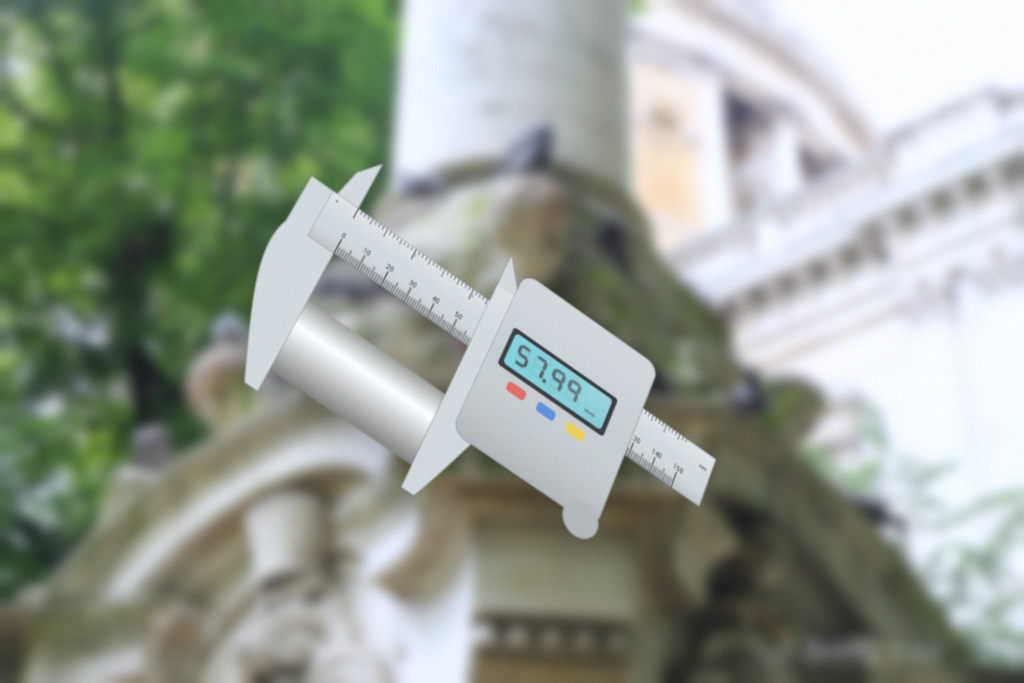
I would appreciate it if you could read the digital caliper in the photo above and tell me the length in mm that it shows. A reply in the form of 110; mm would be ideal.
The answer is 57.99; mm
